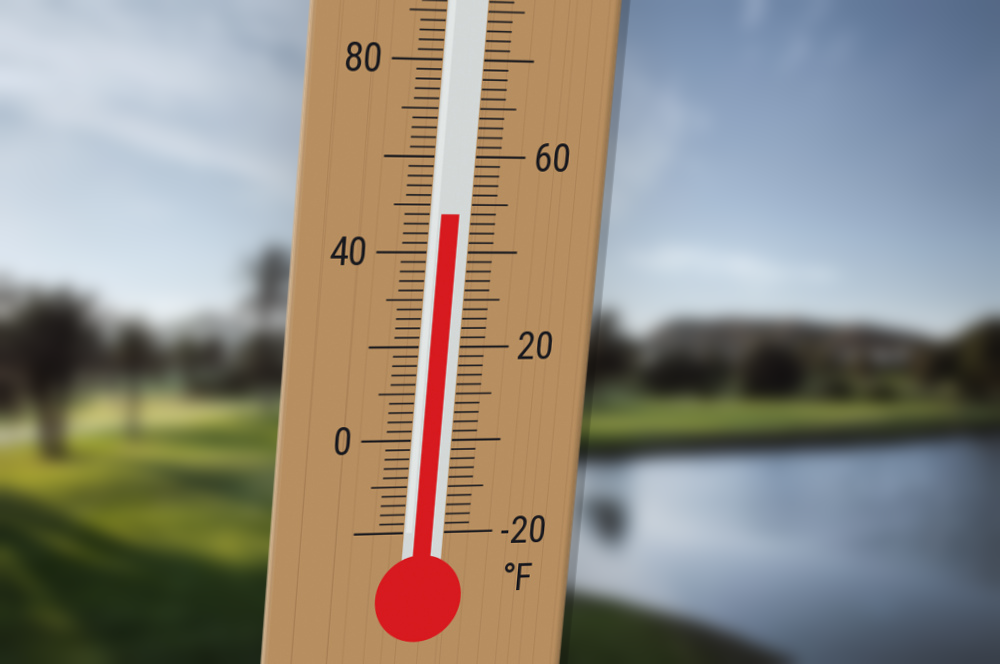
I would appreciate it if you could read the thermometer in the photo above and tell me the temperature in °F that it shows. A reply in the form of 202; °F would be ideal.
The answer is 48; °F
